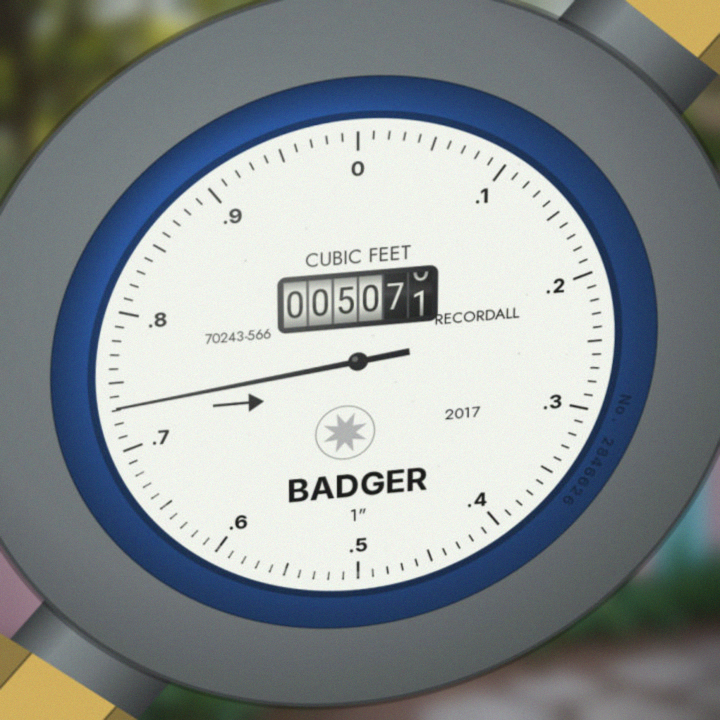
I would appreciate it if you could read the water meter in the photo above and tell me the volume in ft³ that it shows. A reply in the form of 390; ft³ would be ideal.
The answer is 5070.73; ft³
